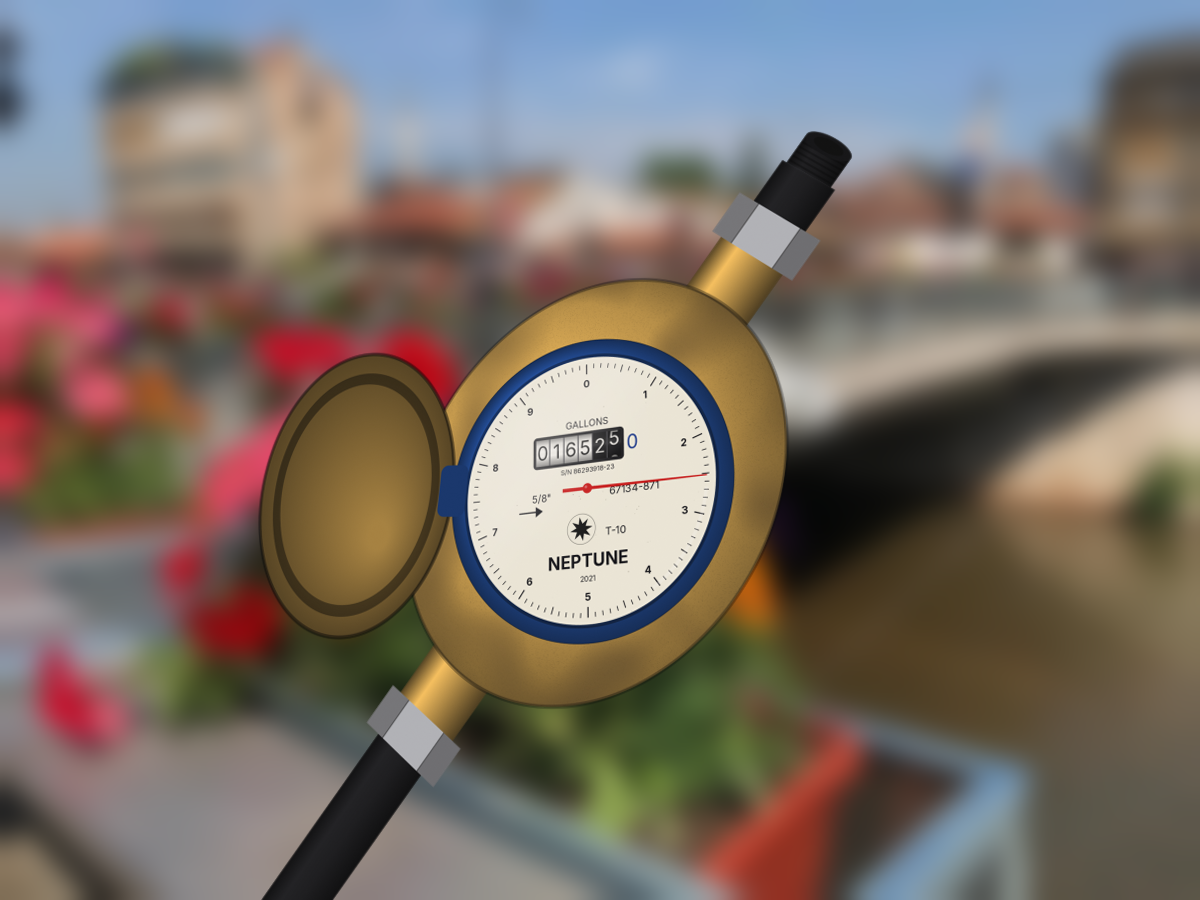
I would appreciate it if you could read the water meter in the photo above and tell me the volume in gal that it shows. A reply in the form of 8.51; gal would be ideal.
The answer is 165252.5; gal
